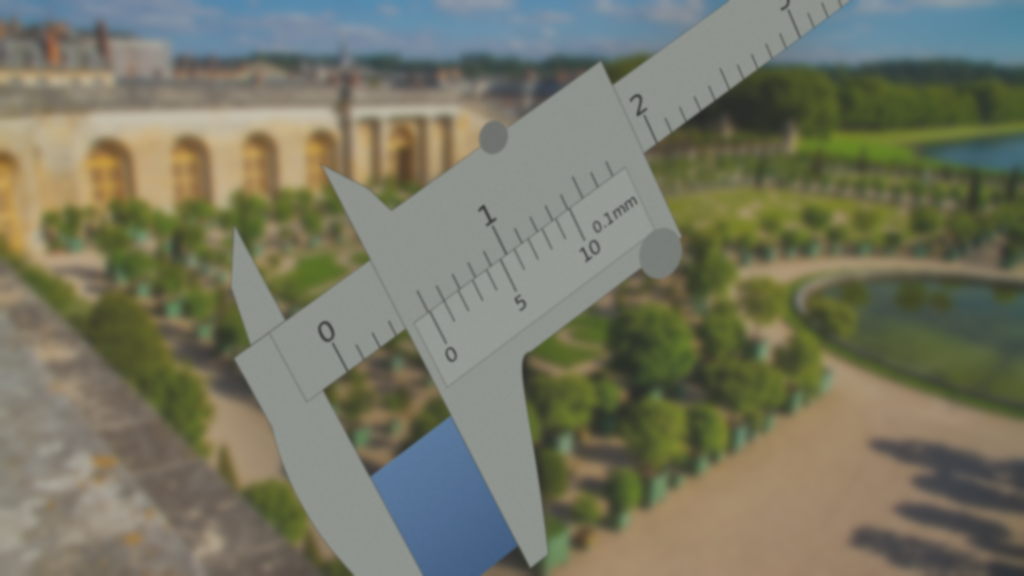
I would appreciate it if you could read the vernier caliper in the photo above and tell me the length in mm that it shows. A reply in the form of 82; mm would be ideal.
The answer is 5.1; mm
